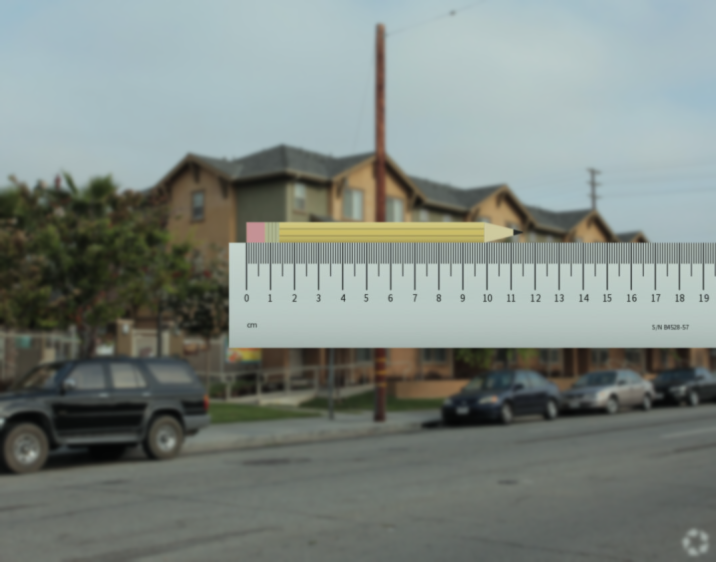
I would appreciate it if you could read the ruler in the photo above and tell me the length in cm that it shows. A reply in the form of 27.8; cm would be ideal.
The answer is 11.5; cm
